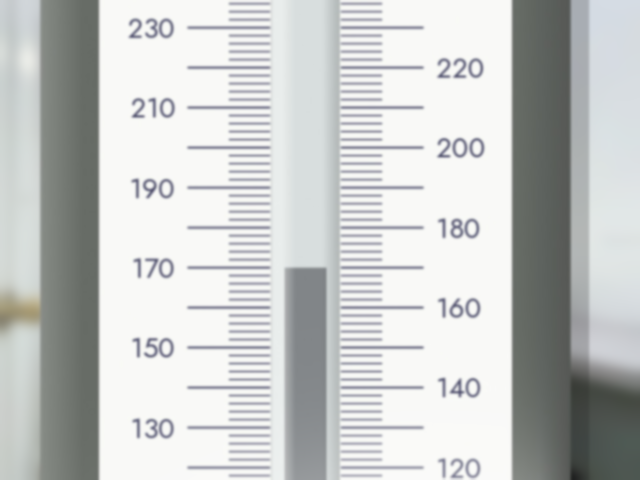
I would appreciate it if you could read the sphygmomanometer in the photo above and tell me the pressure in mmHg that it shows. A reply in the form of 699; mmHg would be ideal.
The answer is 170; mmHg
